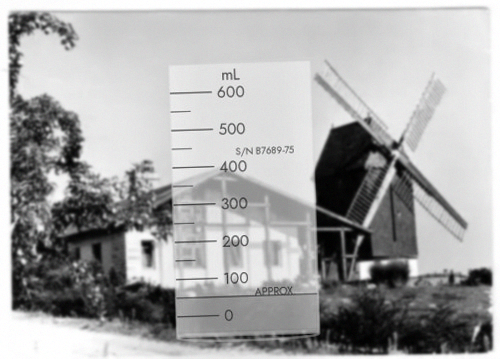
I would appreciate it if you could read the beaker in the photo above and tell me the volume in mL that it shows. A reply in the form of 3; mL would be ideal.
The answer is 50; mL
